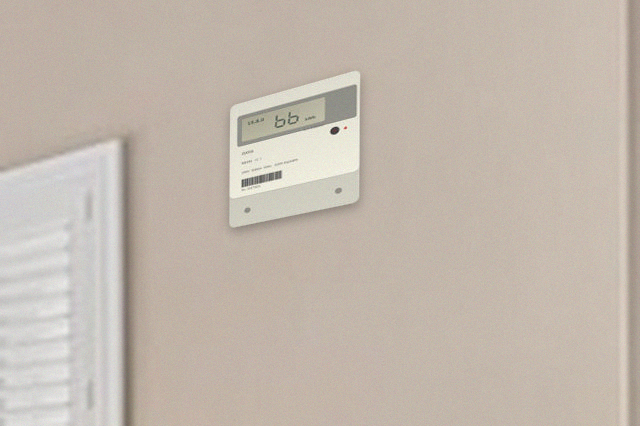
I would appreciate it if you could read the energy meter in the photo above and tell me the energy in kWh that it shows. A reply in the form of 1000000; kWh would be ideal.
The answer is 66; kWh
